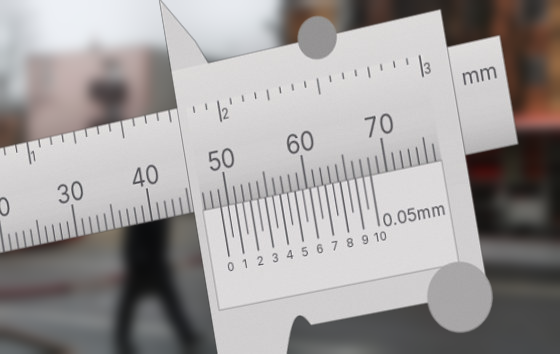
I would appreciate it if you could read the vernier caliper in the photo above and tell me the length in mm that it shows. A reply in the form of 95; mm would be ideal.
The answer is 49.0; mm
